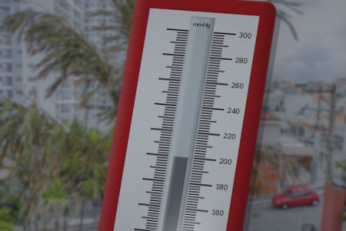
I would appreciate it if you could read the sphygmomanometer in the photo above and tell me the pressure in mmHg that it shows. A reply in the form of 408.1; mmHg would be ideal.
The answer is 200; mmHg
